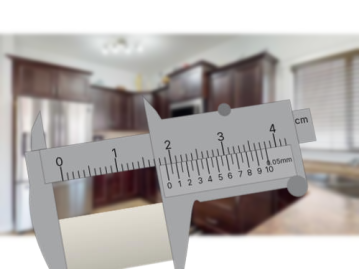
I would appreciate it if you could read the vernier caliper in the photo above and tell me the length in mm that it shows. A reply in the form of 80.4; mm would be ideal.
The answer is 19.0; mm
